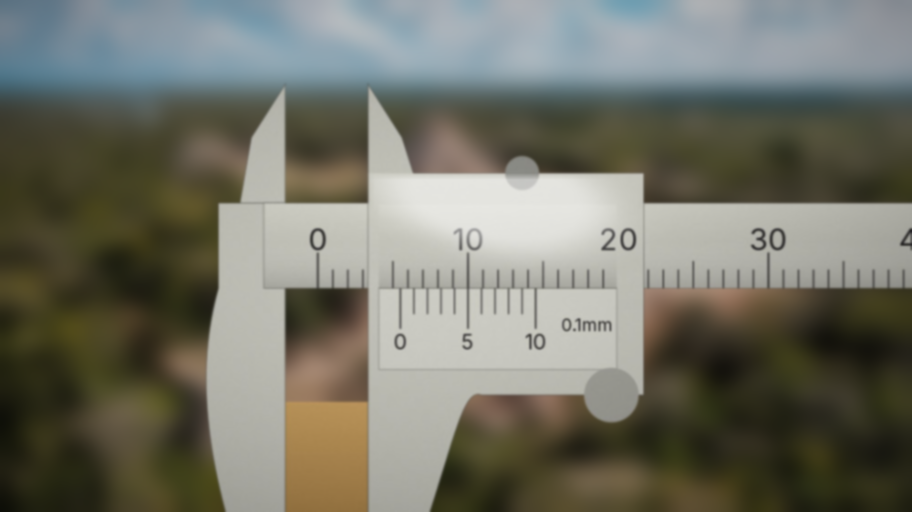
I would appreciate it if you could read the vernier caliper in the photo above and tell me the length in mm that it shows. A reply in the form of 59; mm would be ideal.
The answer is 5.5; mm
